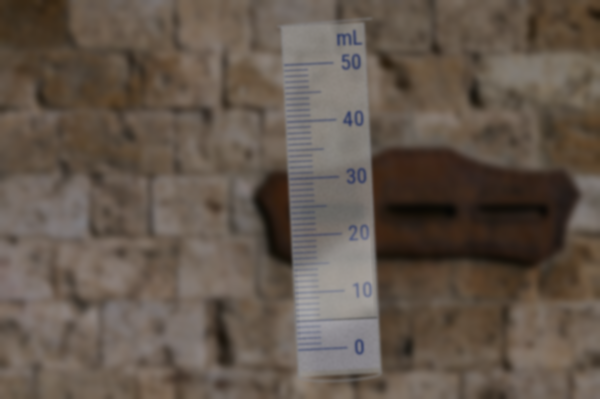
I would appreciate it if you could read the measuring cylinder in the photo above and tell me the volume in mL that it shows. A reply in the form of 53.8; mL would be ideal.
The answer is 5; mL
